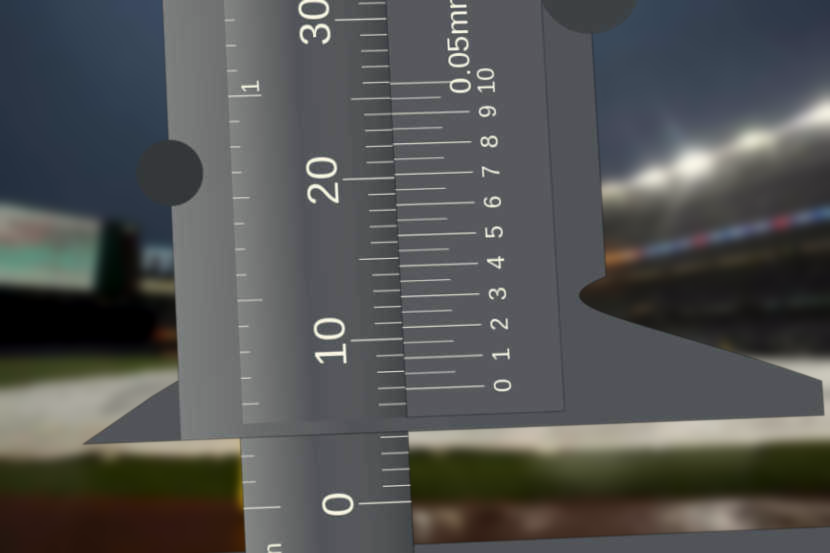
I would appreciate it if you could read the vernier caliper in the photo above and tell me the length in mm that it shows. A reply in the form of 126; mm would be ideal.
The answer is 6.9; mm
